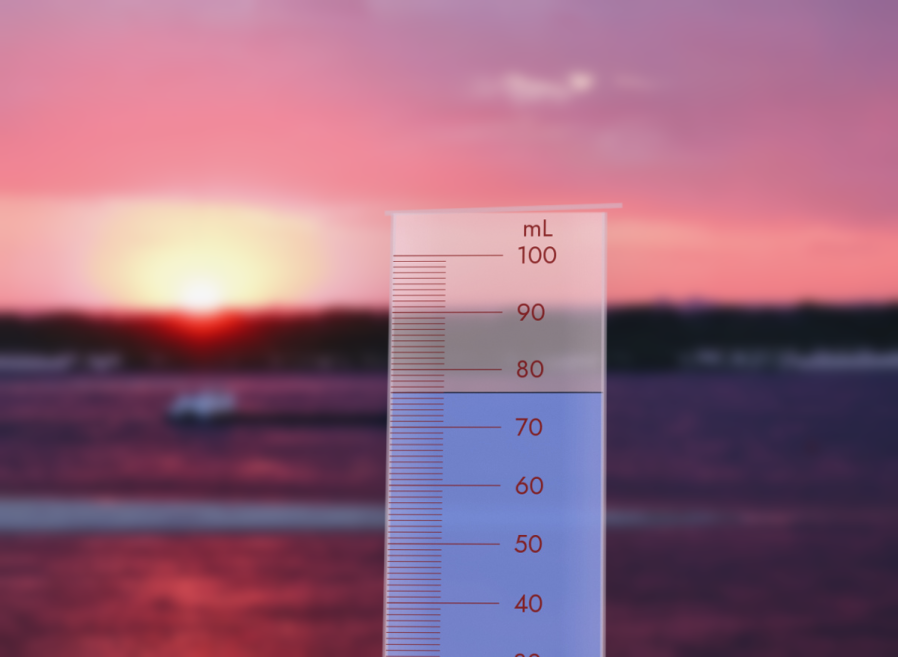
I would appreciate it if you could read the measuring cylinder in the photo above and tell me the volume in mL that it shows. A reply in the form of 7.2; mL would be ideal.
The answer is 76; mL
